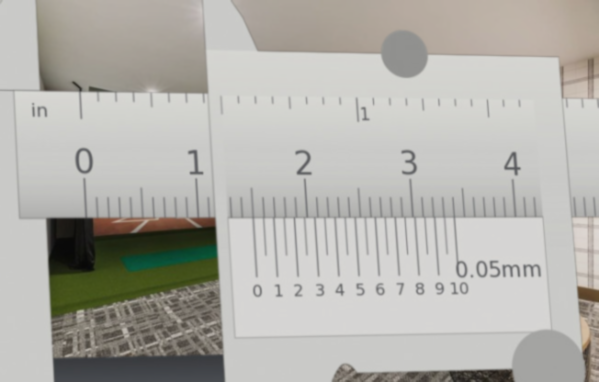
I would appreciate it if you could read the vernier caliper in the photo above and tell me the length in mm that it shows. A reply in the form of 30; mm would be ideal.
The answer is 15.0; mm
